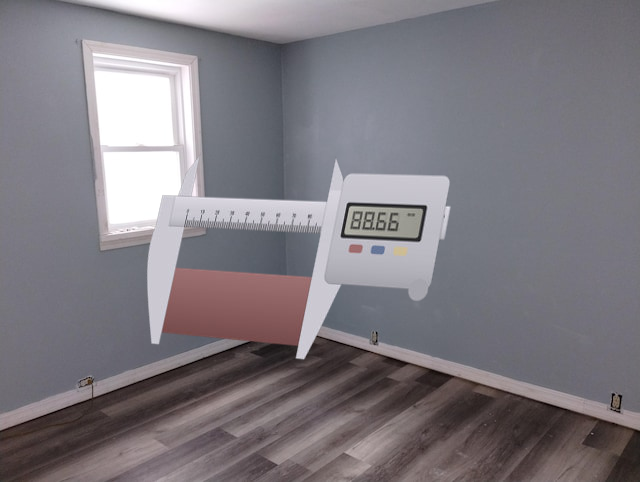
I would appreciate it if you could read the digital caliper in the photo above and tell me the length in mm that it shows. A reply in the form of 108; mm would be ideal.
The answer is 88.66; mm
